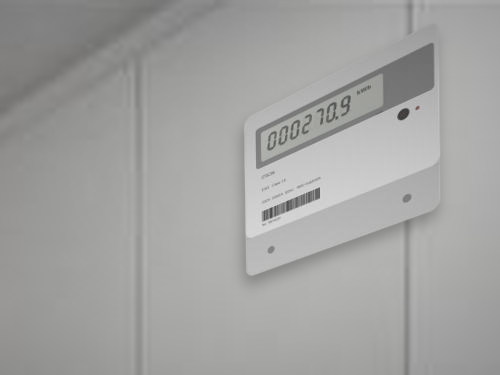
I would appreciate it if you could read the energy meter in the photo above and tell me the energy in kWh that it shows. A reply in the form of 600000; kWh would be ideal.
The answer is 270.9; kWh
